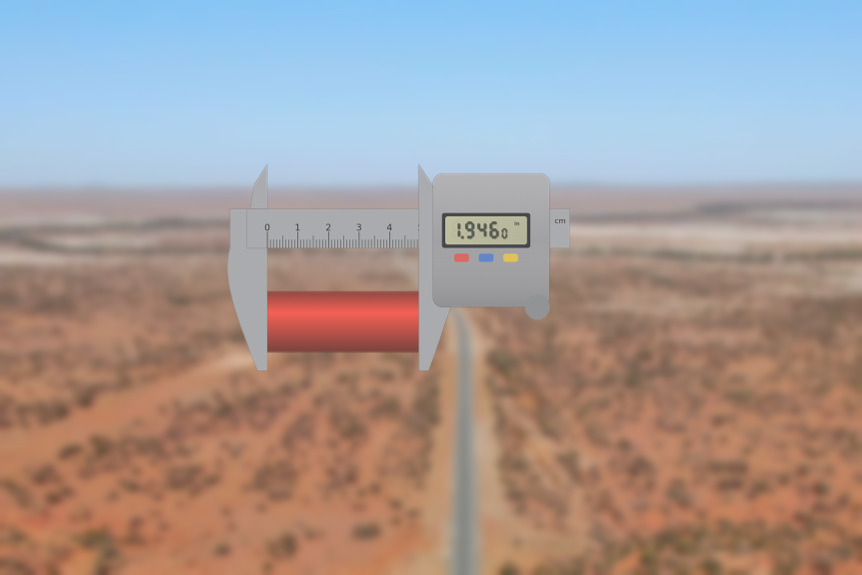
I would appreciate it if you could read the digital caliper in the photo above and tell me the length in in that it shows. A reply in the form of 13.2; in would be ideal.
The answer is 1.9460; in
